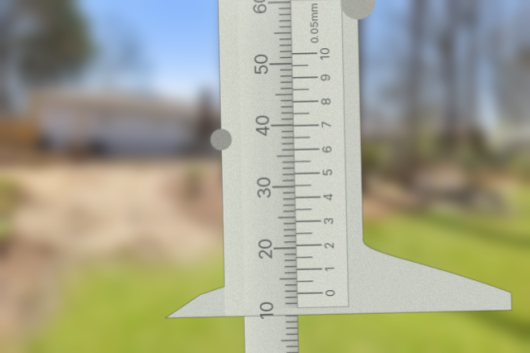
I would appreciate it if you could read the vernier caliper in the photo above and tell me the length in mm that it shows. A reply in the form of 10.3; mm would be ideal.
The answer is 12.6; mm
